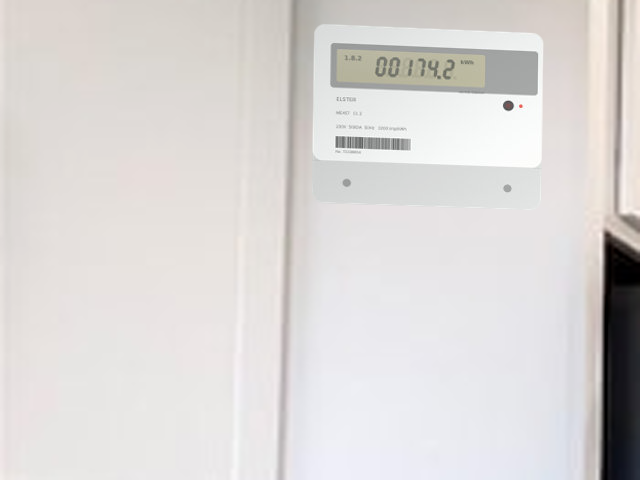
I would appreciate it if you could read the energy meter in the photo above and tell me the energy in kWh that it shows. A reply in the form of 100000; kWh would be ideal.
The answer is 174.2; kWh
